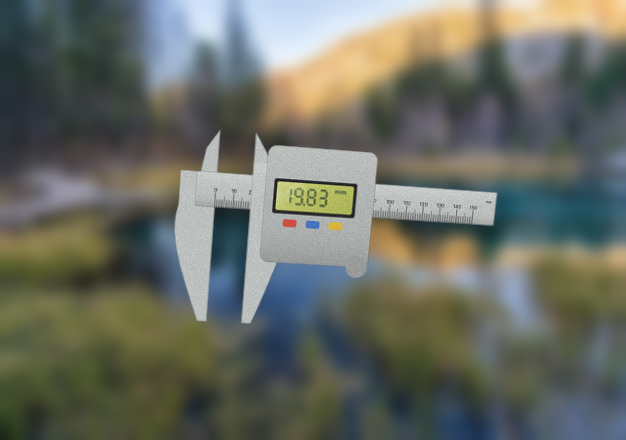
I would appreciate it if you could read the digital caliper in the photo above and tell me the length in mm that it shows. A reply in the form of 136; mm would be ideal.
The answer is 19.83; mm
